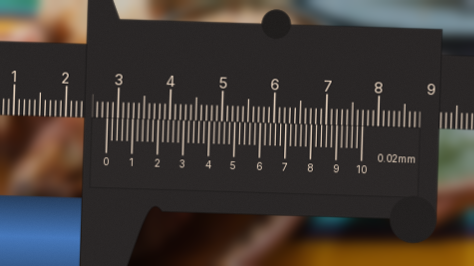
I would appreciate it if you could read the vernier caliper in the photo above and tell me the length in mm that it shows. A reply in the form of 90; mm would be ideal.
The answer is 28.0; mm
